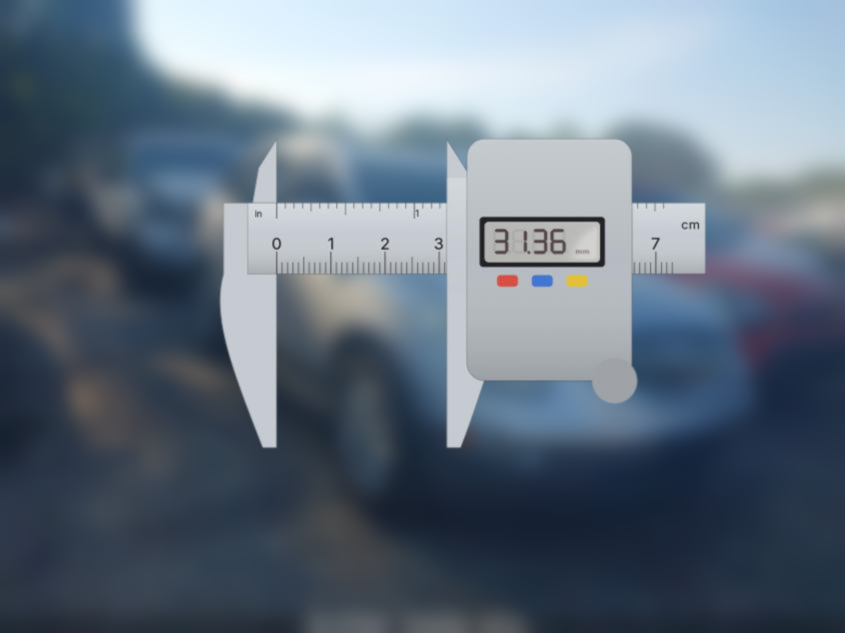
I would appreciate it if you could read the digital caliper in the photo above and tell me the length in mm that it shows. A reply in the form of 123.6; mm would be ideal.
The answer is 31.36; mm
